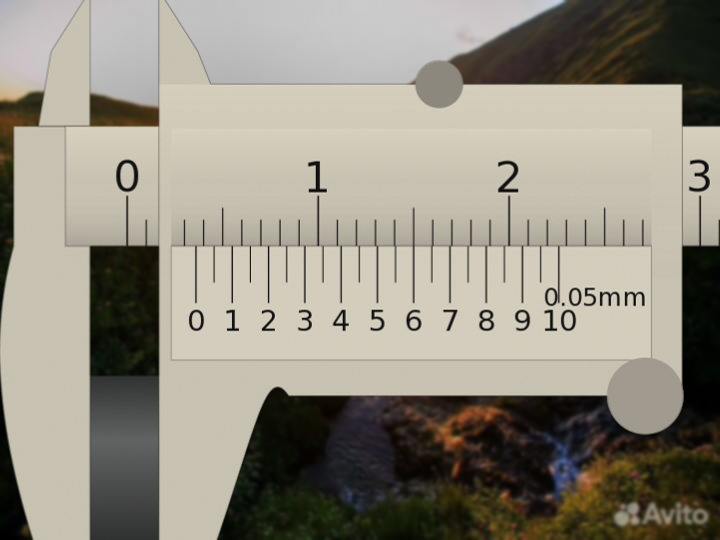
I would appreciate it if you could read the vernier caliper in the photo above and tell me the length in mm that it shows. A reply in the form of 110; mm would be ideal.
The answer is 3.6; mm
